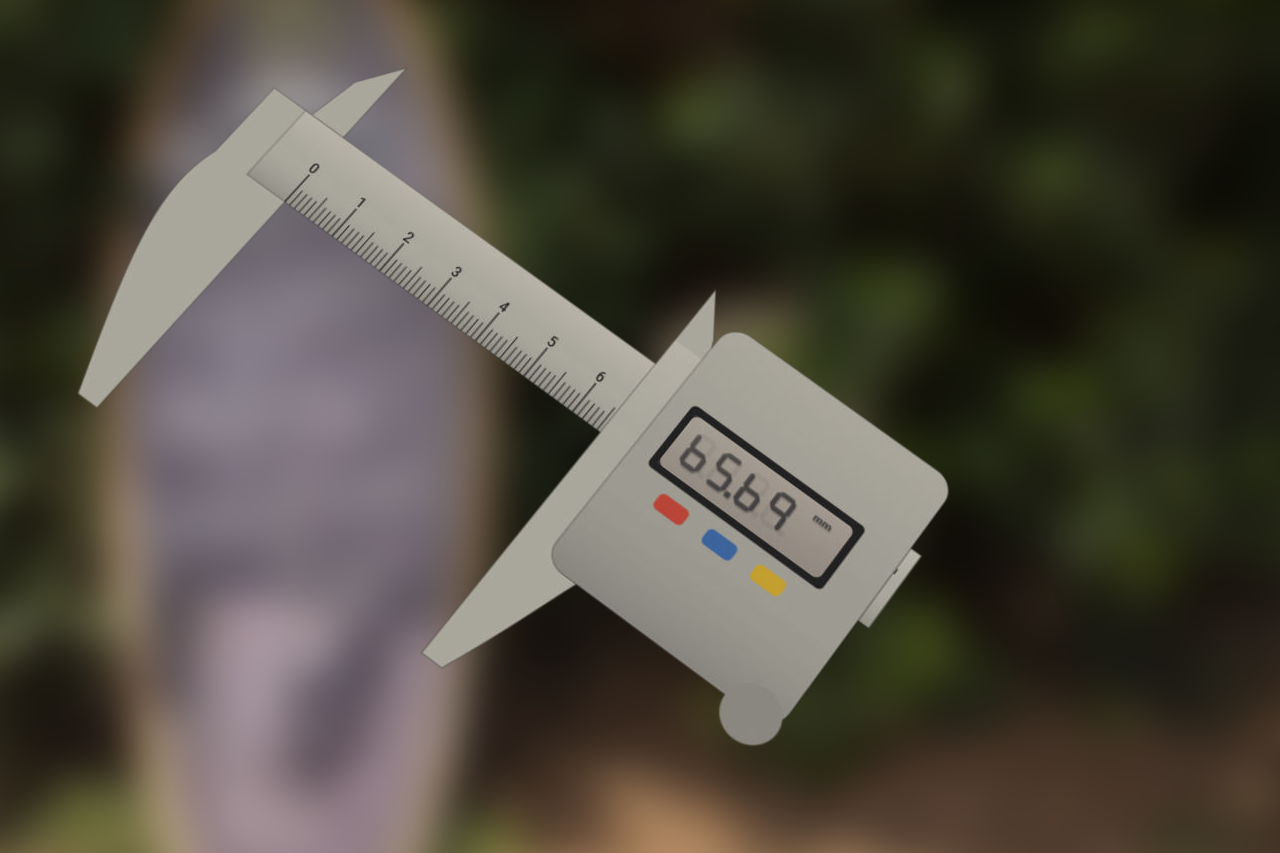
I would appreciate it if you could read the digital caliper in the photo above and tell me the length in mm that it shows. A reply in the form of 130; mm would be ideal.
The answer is 65.69; mm
